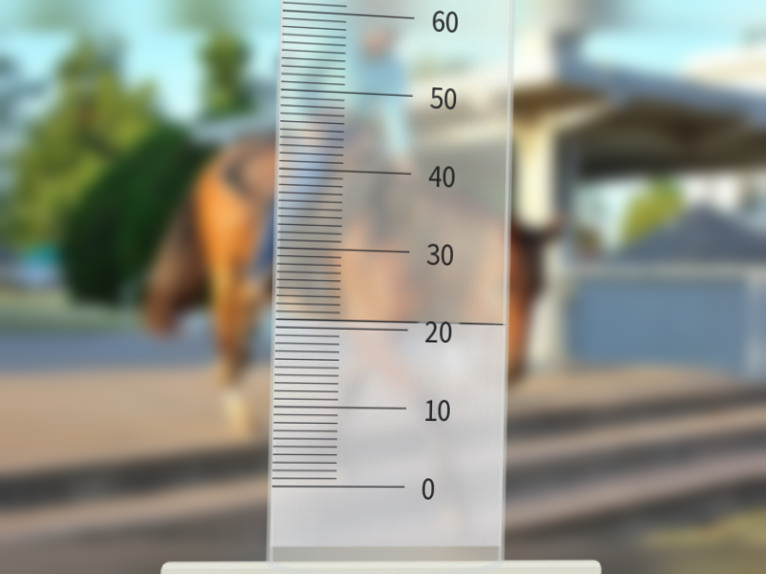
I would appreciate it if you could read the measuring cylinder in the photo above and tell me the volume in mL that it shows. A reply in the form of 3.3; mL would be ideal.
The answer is 21; mL
